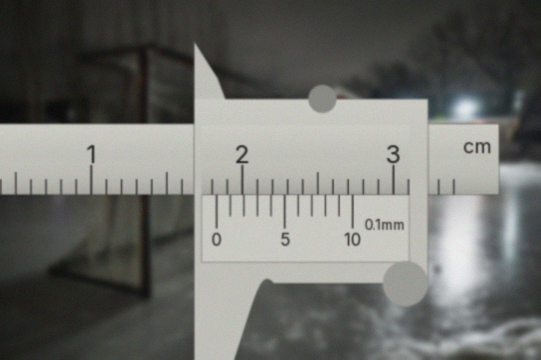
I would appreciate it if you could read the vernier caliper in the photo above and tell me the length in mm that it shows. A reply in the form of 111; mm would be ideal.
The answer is 18.3; mm
